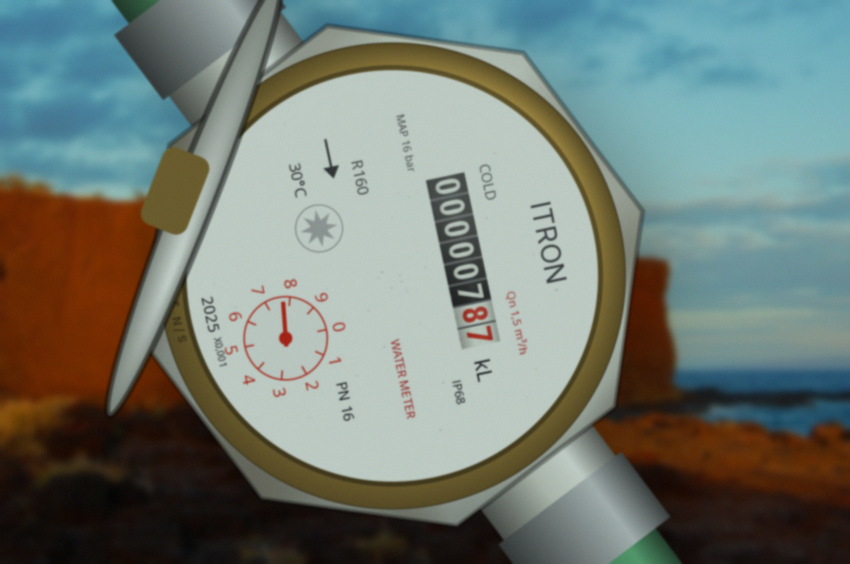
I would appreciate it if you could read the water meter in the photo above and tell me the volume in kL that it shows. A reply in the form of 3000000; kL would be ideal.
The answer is 7.877; kL
